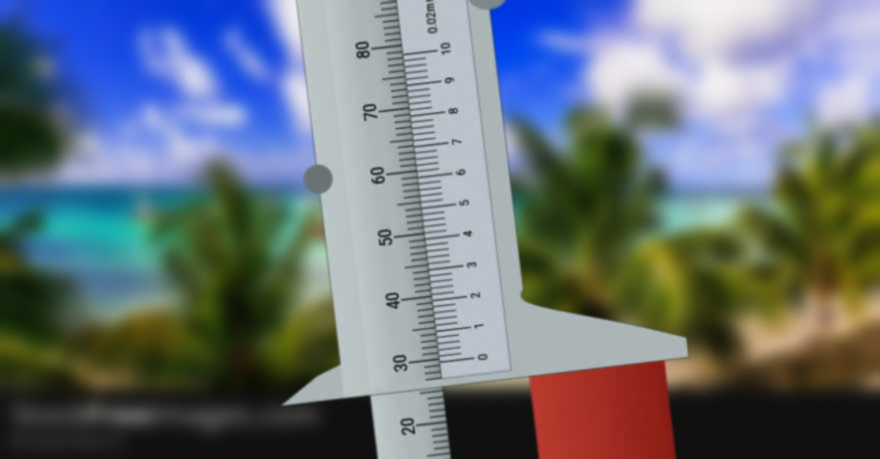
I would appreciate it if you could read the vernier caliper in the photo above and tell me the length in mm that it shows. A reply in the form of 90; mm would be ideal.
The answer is 29.5; mm
